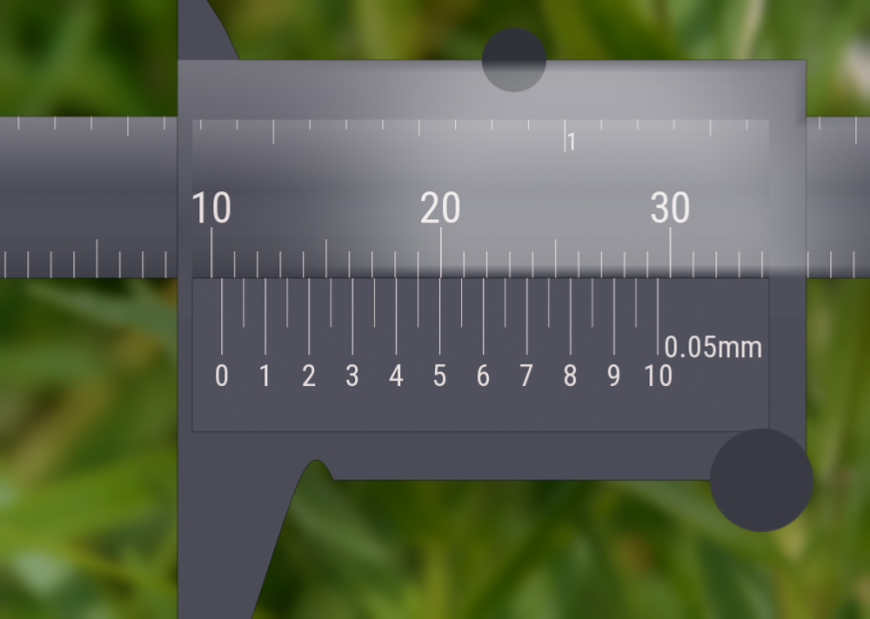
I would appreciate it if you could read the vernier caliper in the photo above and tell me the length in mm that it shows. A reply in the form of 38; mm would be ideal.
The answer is 10.45; mm
